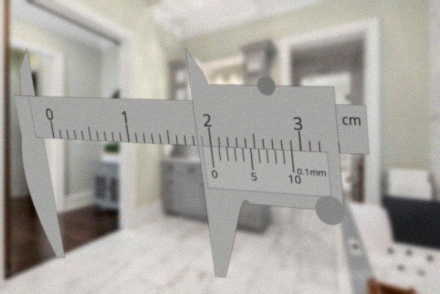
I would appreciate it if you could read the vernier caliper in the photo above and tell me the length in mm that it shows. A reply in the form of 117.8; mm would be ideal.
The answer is 20.0; mm
